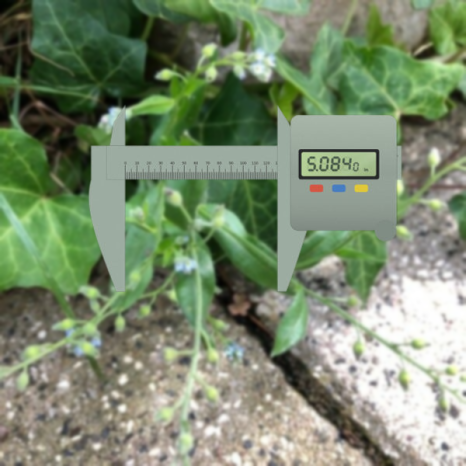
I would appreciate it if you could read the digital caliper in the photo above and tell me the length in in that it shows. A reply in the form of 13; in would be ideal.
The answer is 5.0840; in
